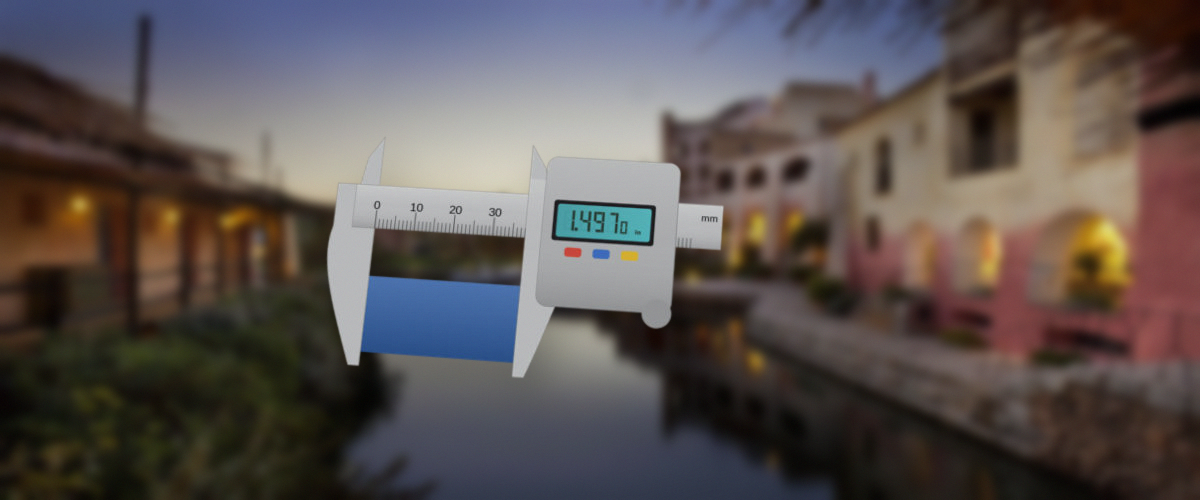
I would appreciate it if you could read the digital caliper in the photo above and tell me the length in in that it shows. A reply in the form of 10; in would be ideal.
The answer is 1.4970; in
